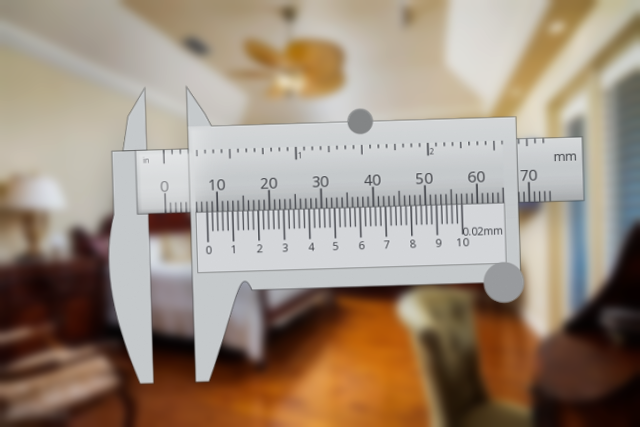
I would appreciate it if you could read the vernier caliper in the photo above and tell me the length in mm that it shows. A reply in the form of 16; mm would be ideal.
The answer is 8.0; mm
